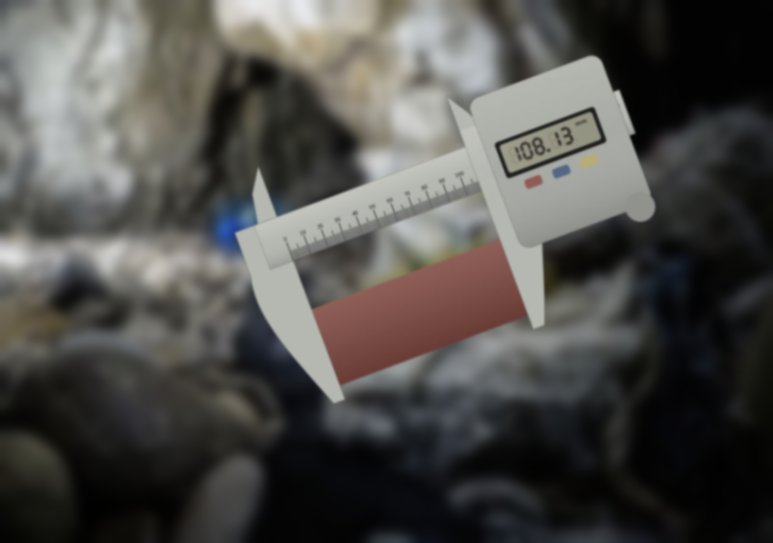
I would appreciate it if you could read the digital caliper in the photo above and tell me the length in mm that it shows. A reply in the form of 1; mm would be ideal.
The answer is 108.13; mm
